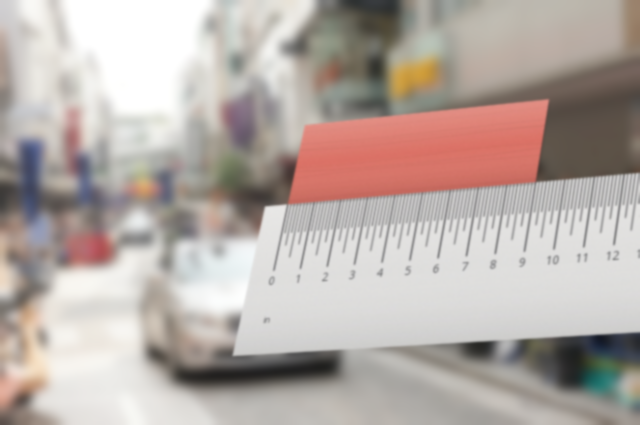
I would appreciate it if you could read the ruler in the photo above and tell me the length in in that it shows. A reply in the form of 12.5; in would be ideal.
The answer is 9; in
